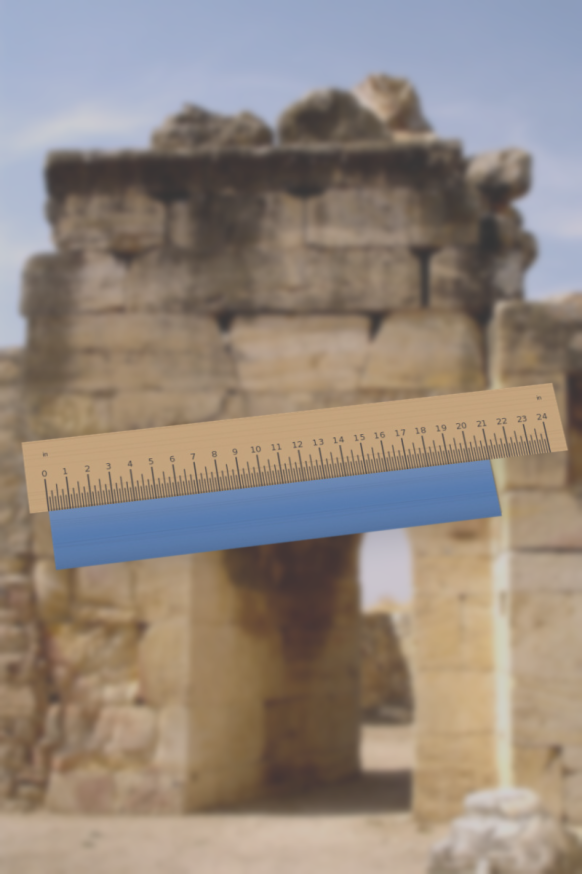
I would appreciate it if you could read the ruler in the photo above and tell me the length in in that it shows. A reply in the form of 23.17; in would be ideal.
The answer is 21; in
